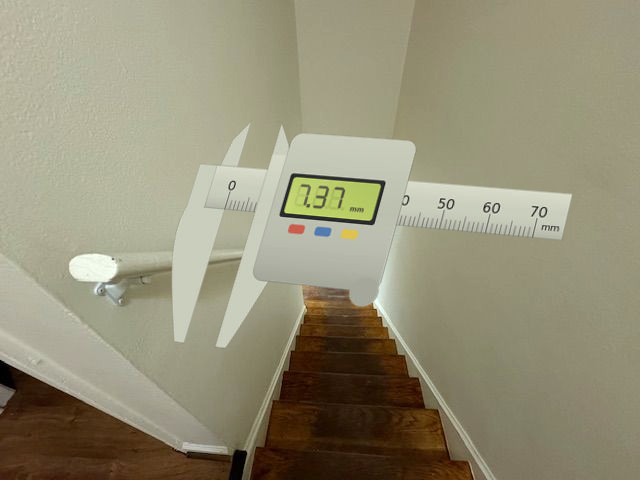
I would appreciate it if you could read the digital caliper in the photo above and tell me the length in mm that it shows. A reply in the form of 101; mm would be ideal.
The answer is 7.37; mm
